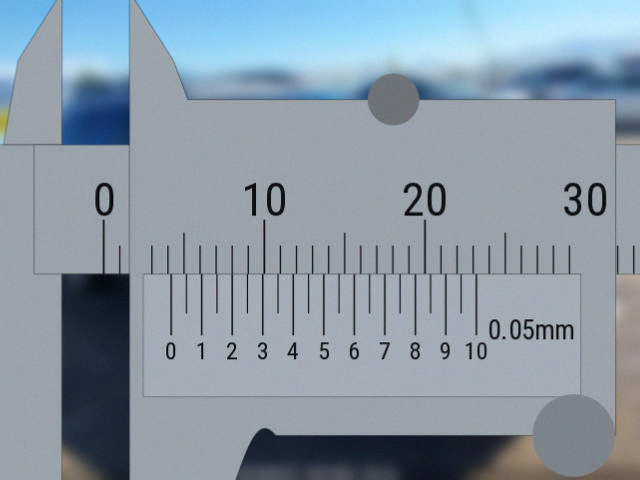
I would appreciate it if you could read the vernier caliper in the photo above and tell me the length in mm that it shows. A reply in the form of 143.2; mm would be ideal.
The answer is 4.2; mm
